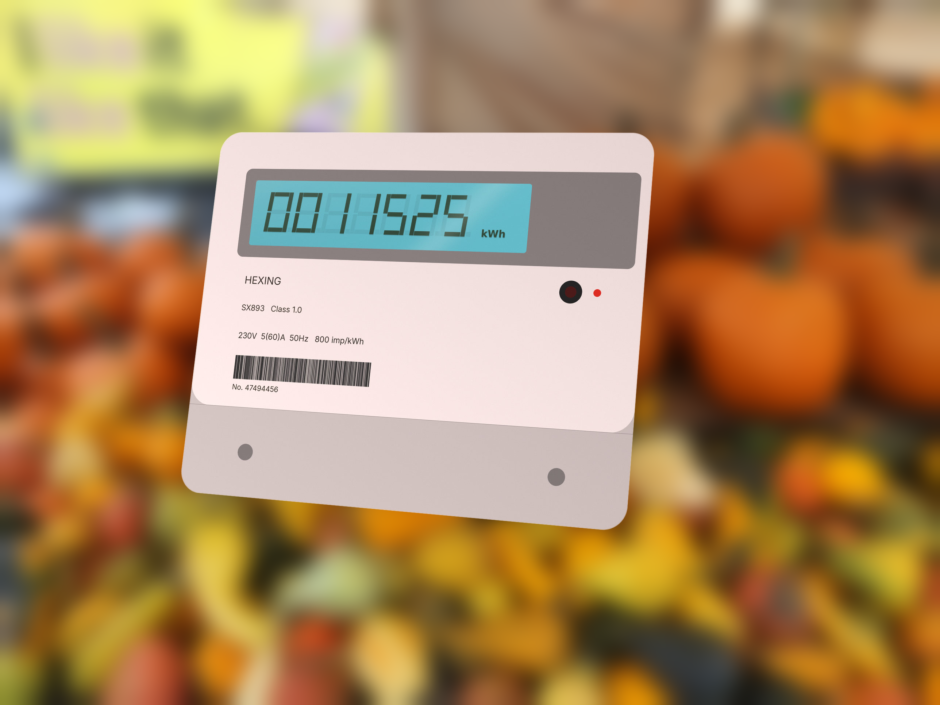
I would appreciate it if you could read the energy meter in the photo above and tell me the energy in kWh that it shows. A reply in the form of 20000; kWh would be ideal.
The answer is 11525; kWh
